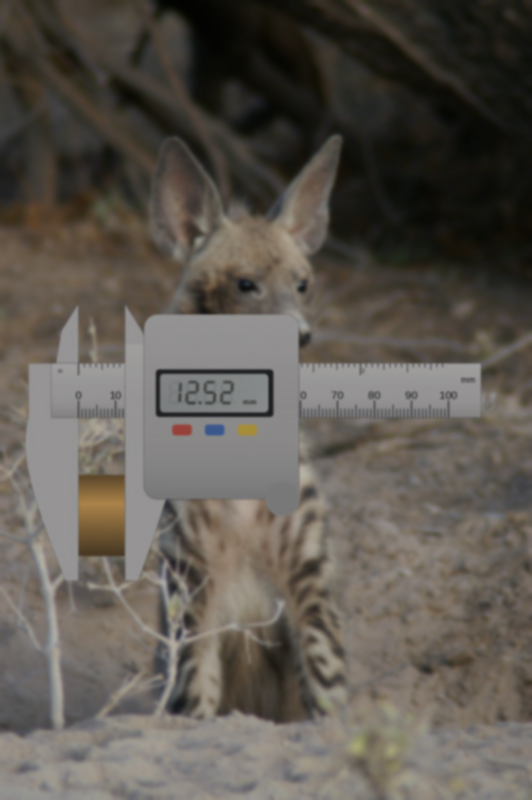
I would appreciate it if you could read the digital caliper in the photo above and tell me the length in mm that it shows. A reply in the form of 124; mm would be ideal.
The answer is 12.52; mm
